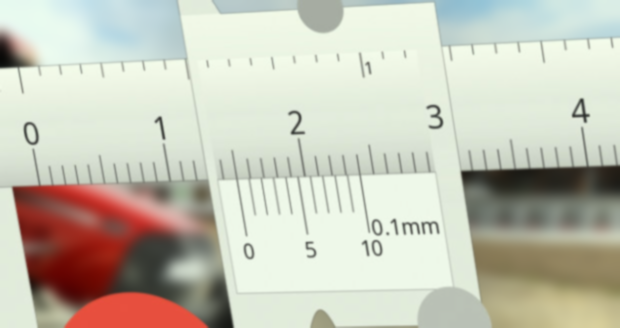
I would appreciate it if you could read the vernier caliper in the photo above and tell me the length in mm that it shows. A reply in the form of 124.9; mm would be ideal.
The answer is 15.0; mm
